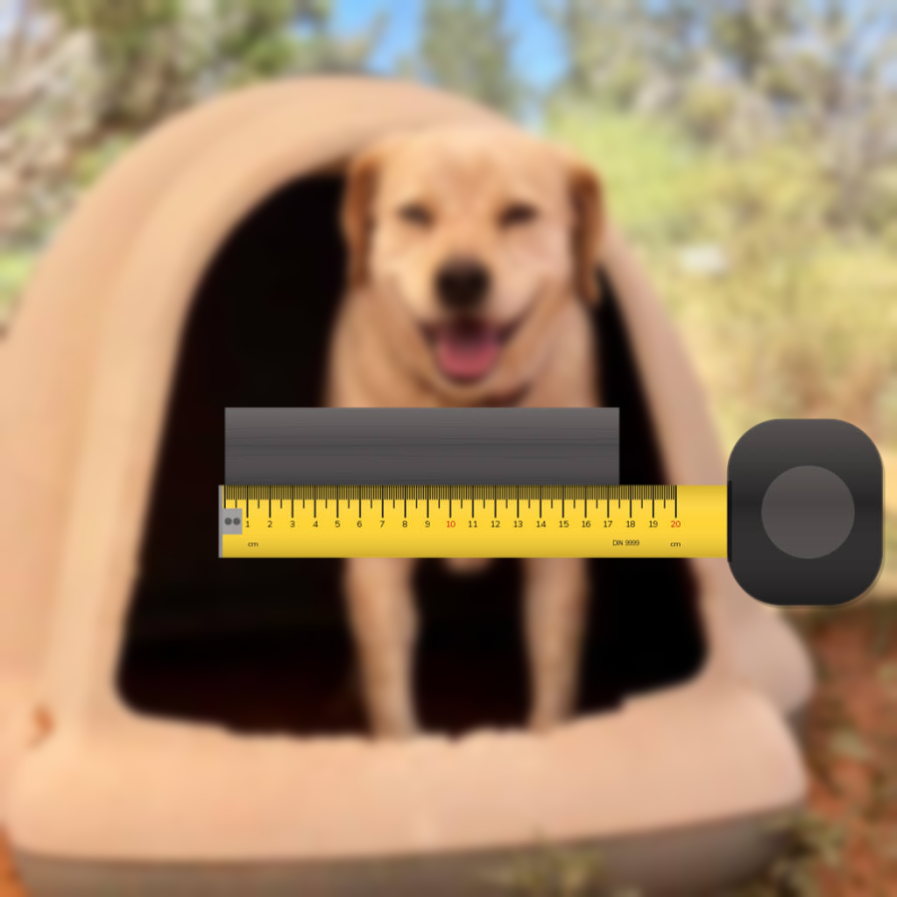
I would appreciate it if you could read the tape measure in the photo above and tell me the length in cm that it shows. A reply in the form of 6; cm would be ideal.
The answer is 17.5; cm
